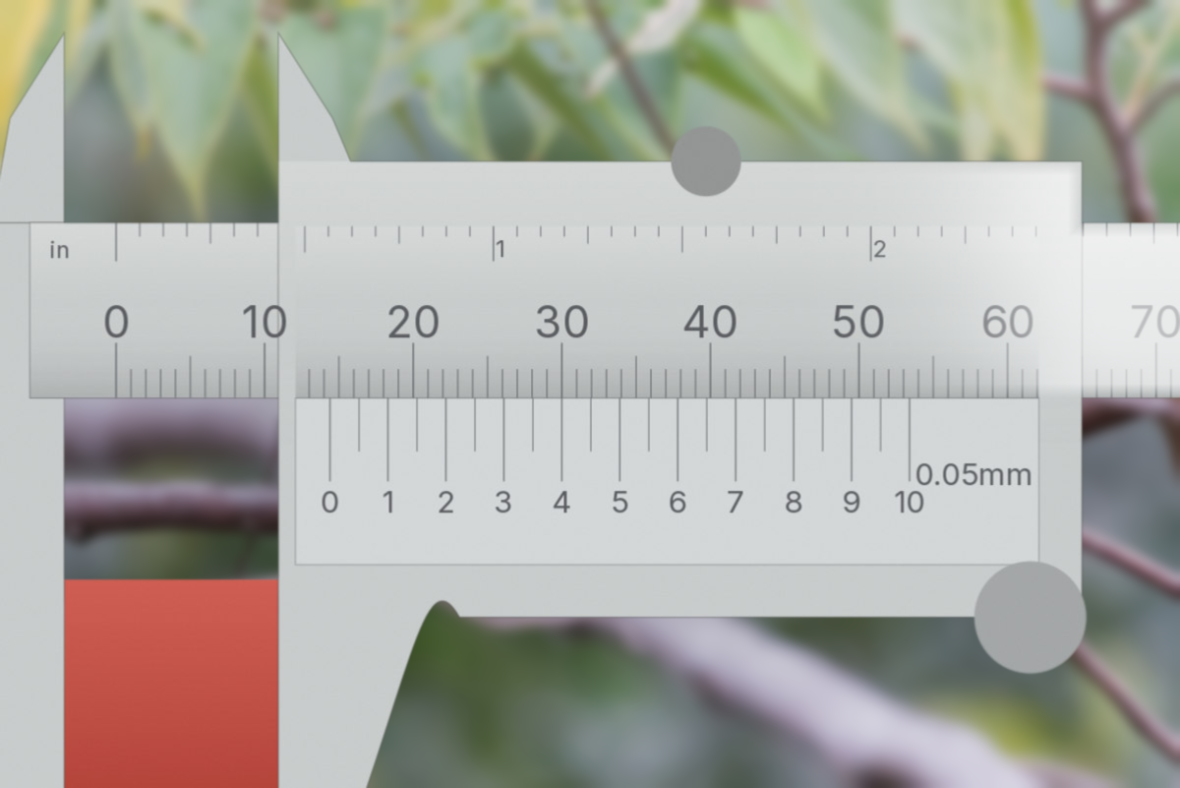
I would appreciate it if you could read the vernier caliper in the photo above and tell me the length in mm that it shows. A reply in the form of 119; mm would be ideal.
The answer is 14.4; mm
